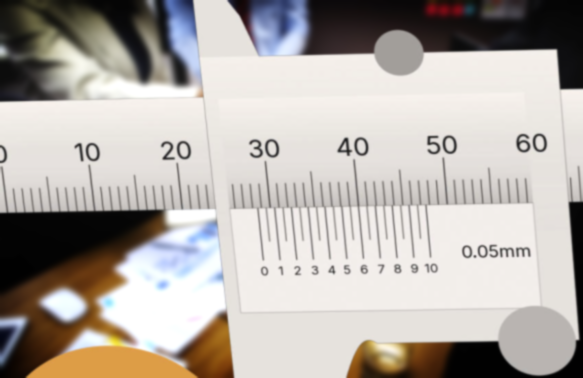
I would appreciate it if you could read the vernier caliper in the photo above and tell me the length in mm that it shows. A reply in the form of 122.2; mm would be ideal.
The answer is 28.6; mm
